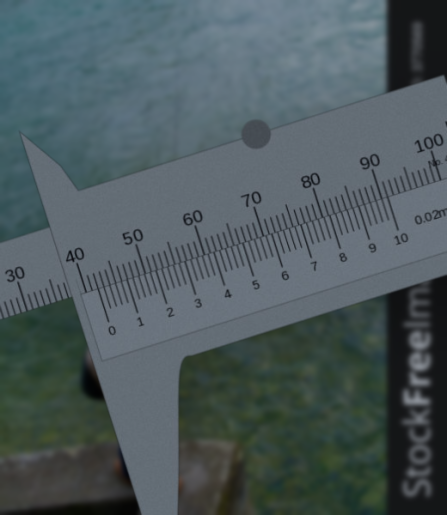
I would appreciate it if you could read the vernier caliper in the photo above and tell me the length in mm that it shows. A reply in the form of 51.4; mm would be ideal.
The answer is 42.0; mm
